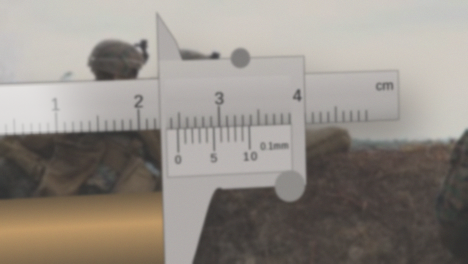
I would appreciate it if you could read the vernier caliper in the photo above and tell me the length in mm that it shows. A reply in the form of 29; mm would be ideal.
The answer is 24.8; mm
